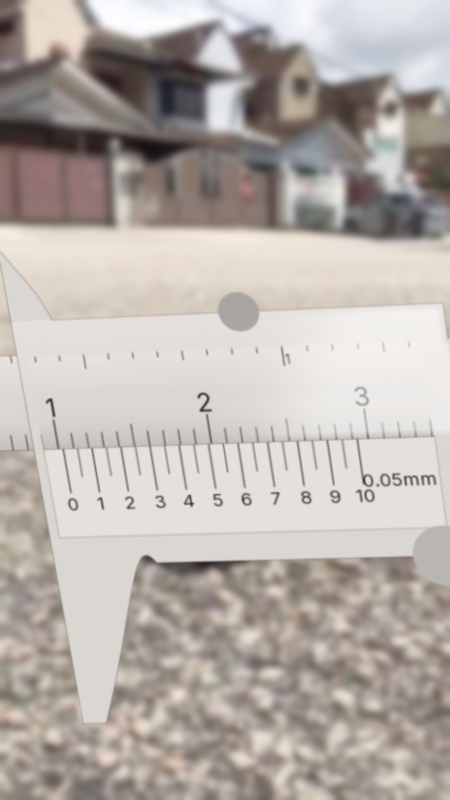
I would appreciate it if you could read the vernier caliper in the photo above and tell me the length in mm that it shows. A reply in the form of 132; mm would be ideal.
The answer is 10.3; mm
